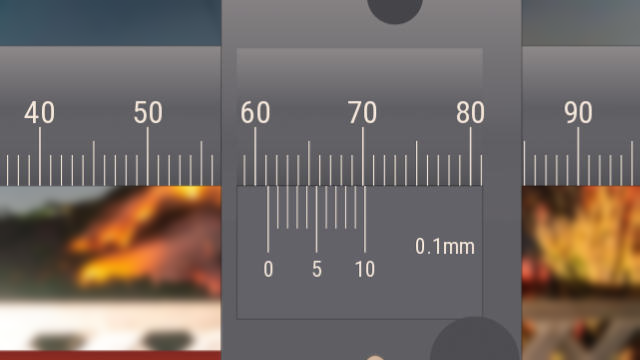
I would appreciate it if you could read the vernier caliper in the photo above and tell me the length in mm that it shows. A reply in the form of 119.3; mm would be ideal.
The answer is 61.2; mm
